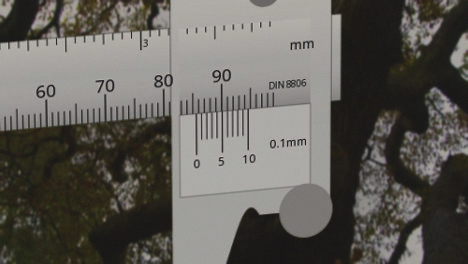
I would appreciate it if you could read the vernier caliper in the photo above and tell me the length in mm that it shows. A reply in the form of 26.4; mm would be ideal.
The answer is 85.6; mm
